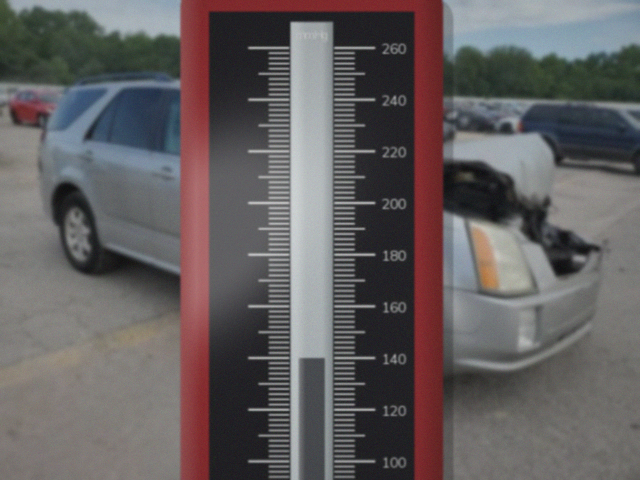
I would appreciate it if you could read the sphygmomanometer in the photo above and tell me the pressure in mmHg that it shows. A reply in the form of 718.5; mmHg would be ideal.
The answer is 140; mmHg
